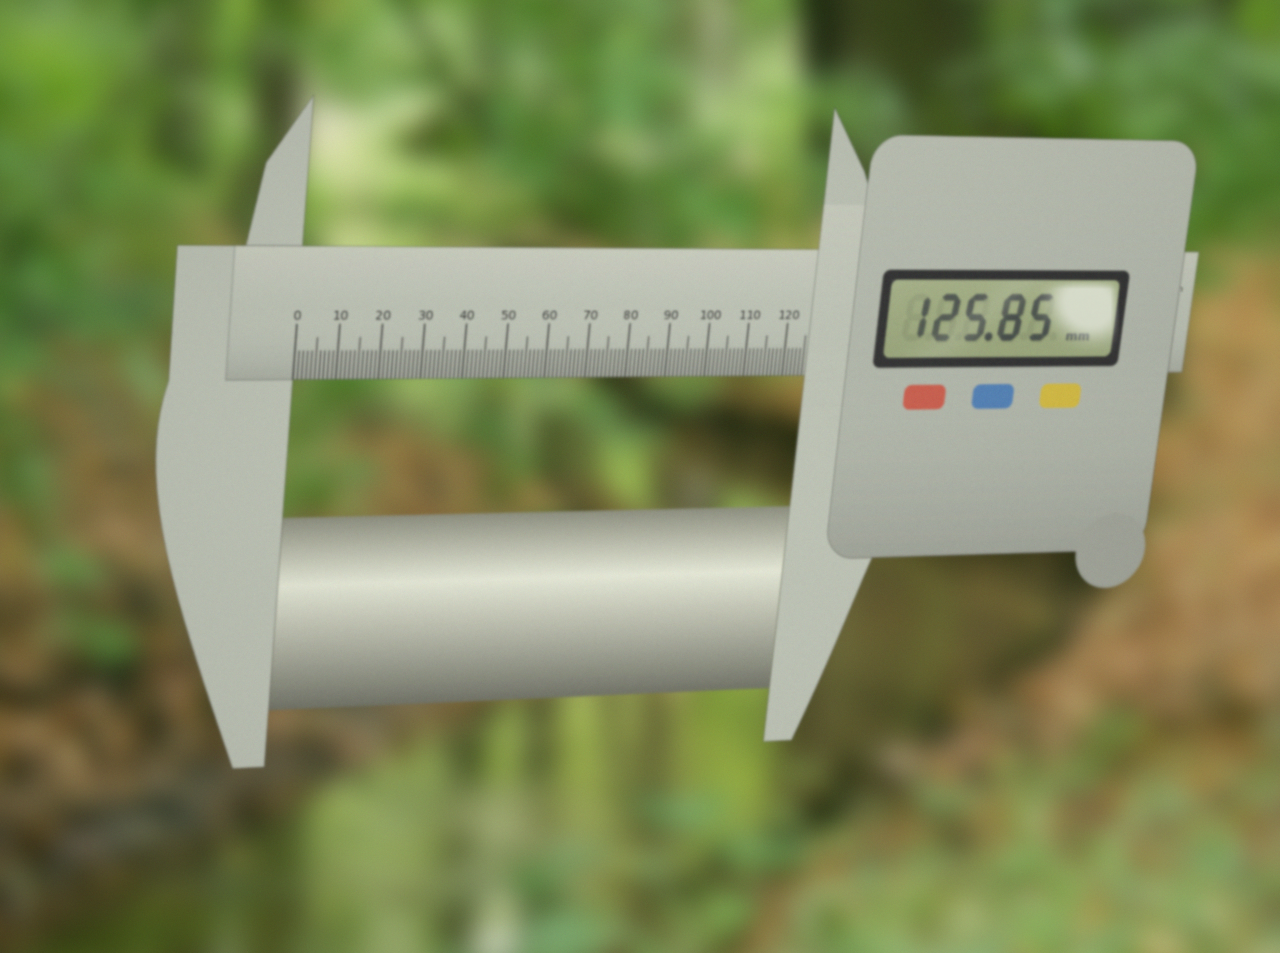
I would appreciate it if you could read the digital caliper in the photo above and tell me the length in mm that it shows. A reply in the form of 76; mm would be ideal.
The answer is 125.85; mm
